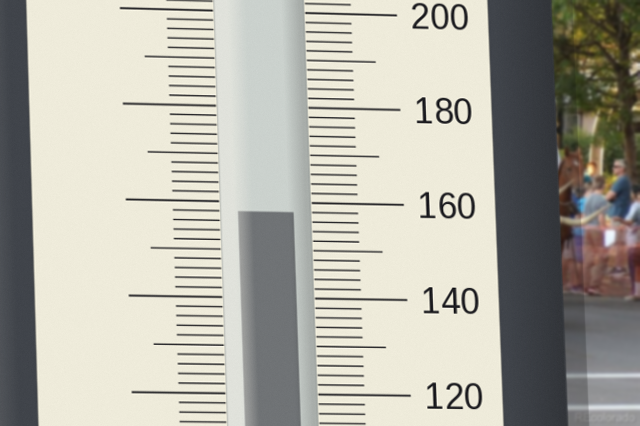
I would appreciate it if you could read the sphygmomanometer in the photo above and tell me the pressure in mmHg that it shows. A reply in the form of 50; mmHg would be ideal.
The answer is 158; mmHg
